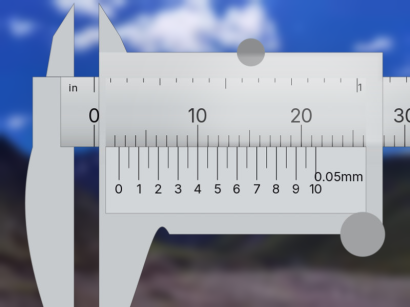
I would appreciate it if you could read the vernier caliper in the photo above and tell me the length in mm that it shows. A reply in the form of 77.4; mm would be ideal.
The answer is 2.4; mm
